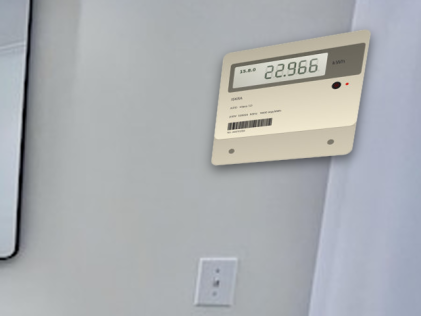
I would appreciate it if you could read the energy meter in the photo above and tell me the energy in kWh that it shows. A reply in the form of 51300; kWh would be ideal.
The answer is 22.966; kWh
